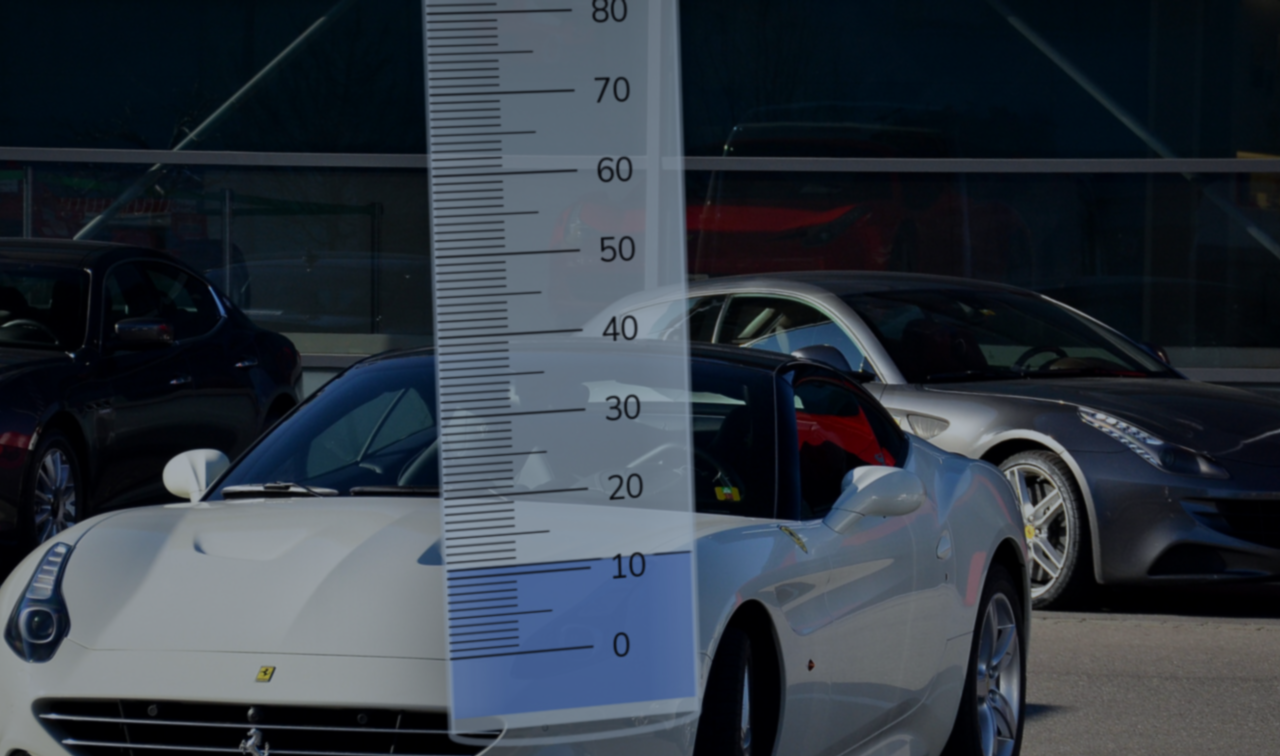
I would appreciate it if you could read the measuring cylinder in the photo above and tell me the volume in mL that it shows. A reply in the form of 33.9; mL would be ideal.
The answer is 11; mL
